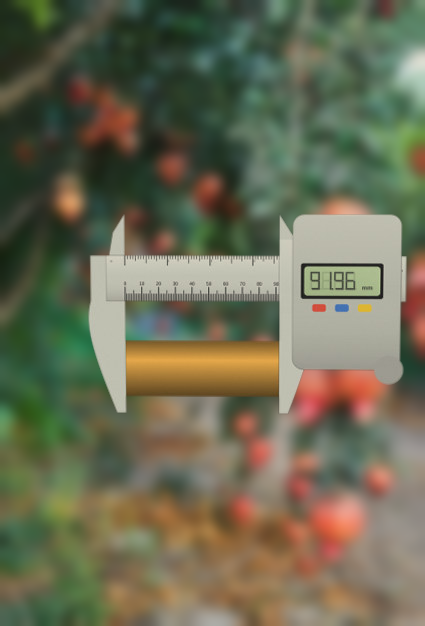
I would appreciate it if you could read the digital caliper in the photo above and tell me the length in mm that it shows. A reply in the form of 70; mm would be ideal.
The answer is 91.96; mm
